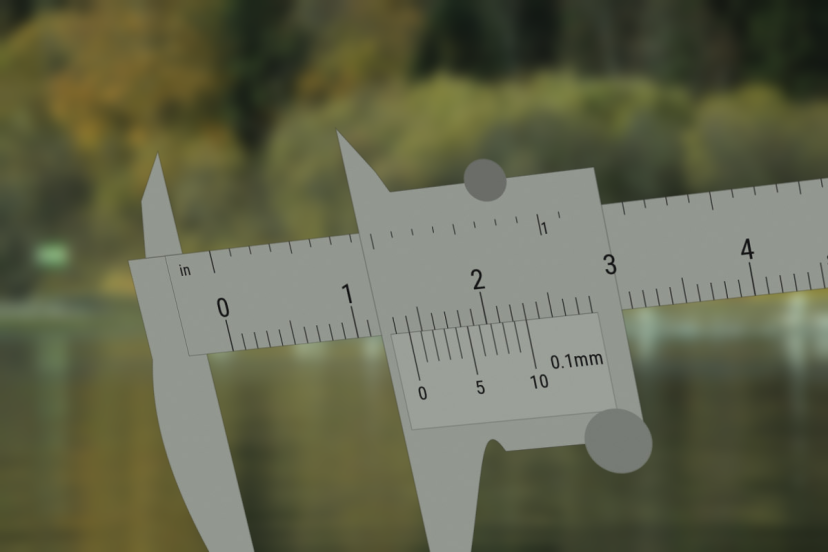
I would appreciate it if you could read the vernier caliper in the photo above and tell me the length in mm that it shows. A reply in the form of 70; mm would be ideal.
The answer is 14.0; mm
